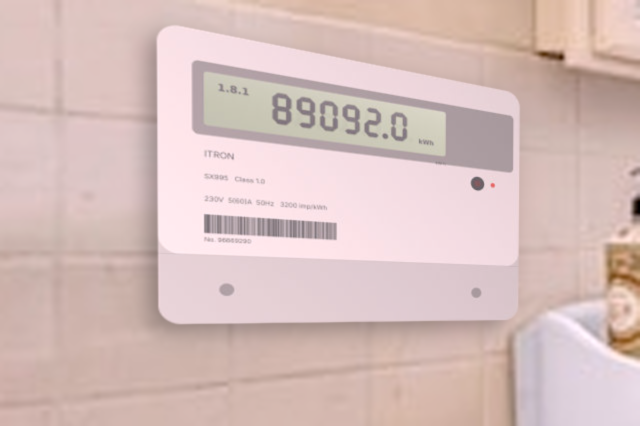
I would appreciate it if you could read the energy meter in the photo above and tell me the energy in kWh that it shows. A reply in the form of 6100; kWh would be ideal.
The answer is 89092.0; kWh
